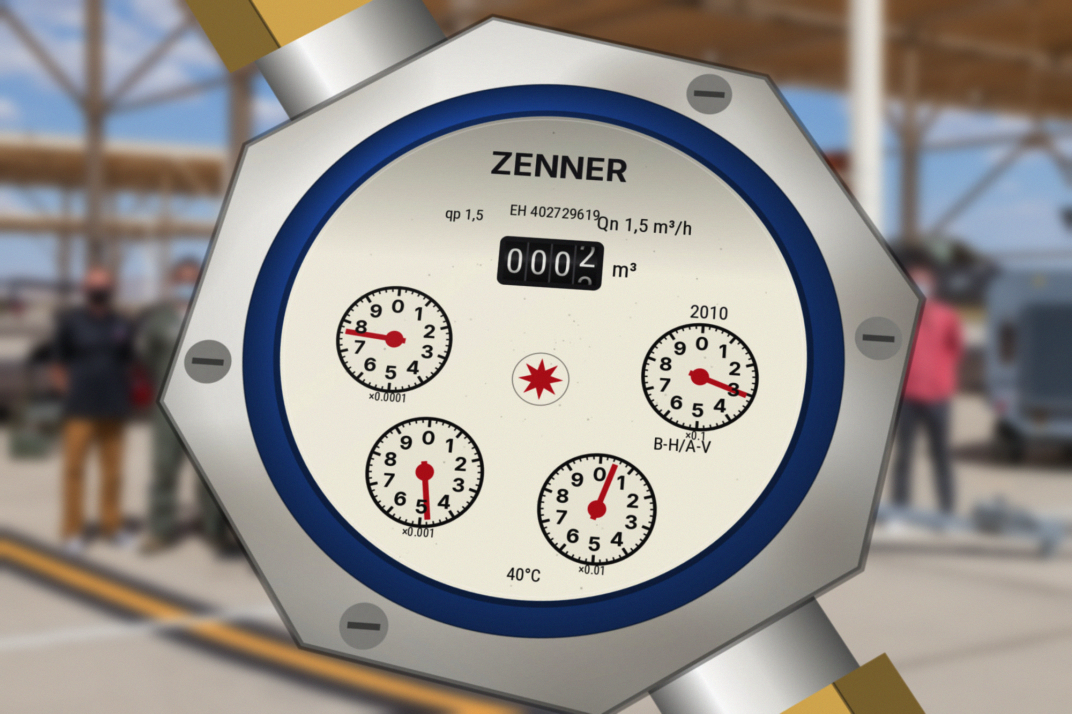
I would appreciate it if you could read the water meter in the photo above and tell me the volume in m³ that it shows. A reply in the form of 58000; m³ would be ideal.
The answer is 2.3047; m³
